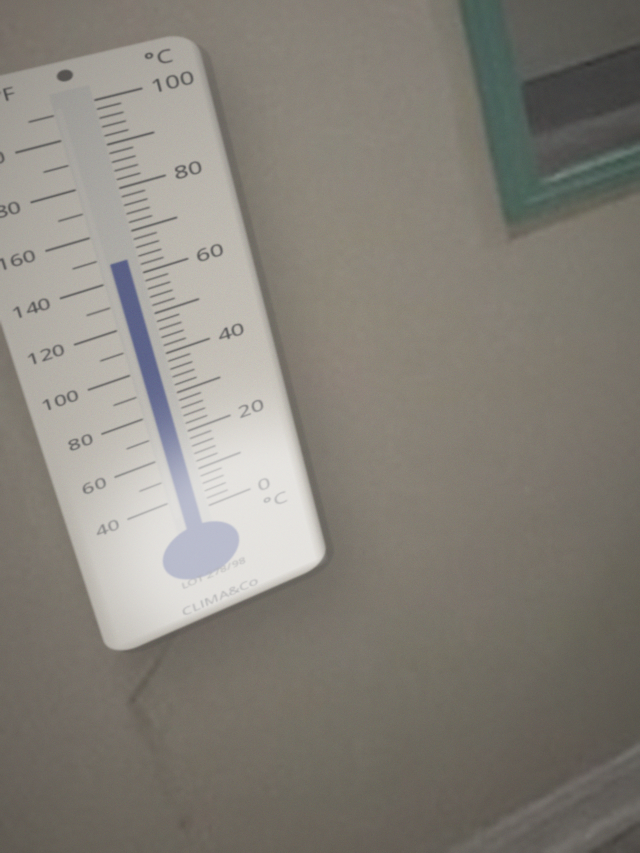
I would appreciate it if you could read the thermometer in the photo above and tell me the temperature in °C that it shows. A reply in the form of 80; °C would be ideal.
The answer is 64; °C
